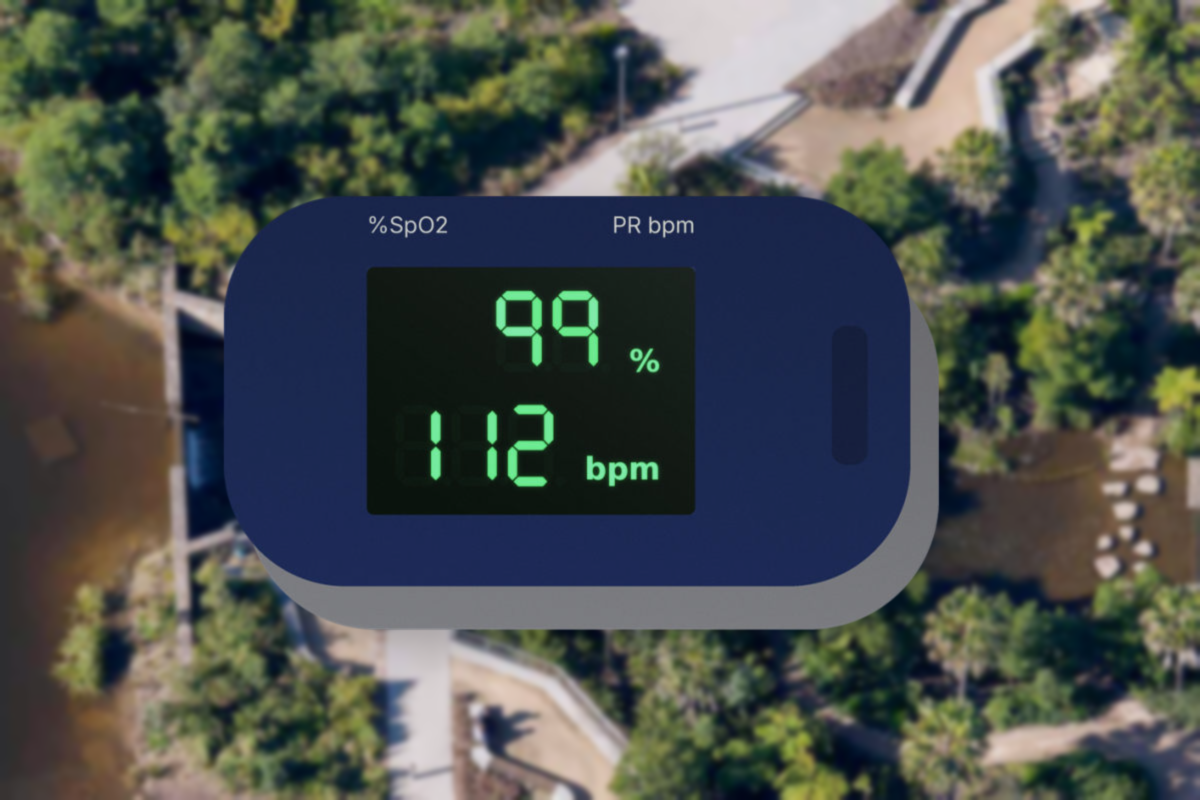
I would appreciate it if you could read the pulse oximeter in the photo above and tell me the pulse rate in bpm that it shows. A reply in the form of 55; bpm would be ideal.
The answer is 112; bpm
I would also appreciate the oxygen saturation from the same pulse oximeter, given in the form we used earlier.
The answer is 99; %
